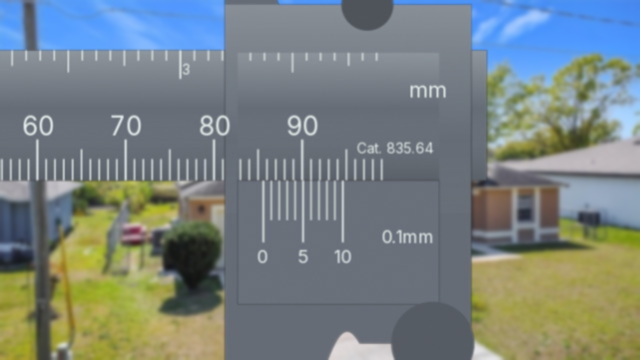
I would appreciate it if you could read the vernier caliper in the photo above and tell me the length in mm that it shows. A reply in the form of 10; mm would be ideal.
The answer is 85.6; mm
